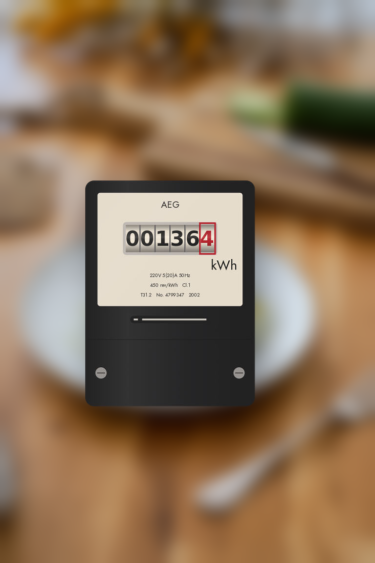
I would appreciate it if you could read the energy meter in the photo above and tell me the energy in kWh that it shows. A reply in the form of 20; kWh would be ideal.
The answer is 136.4; kWh
